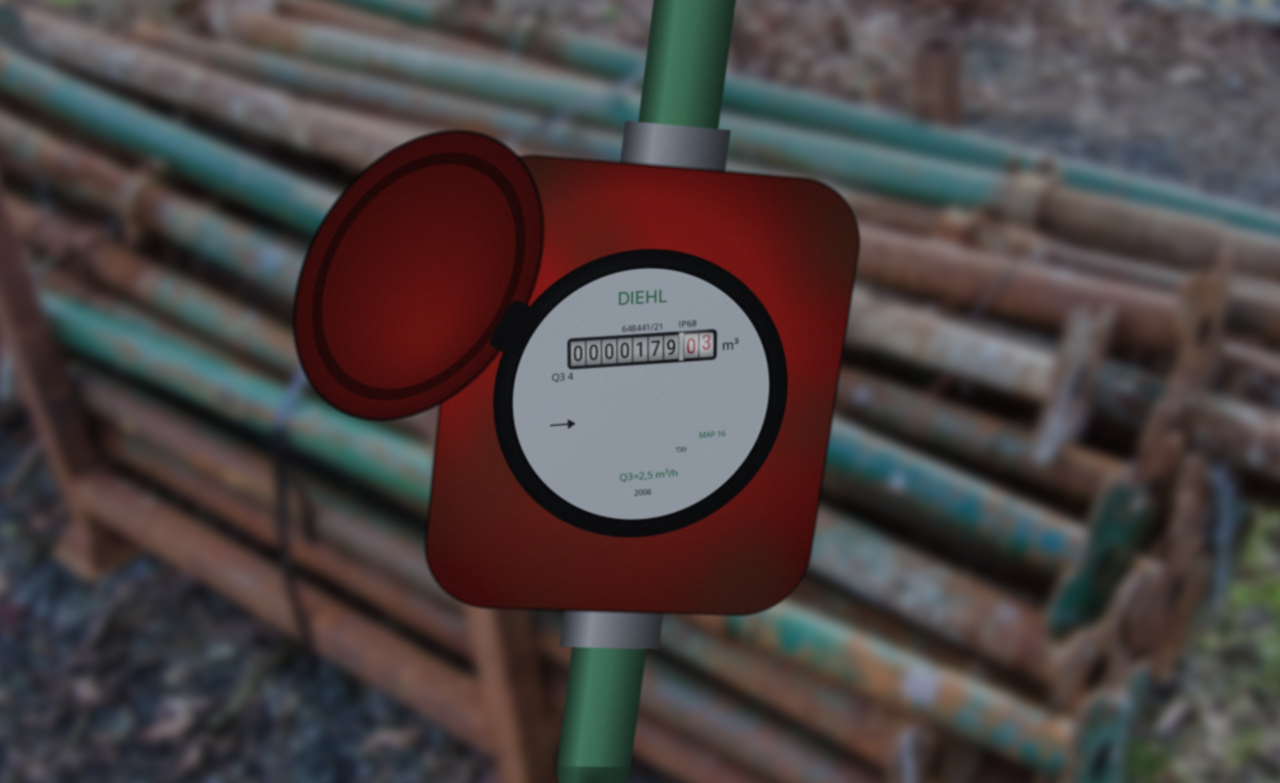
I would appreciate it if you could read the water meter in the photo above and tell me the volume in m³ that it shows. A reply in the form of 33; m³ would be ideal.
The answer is 179.03; m³
